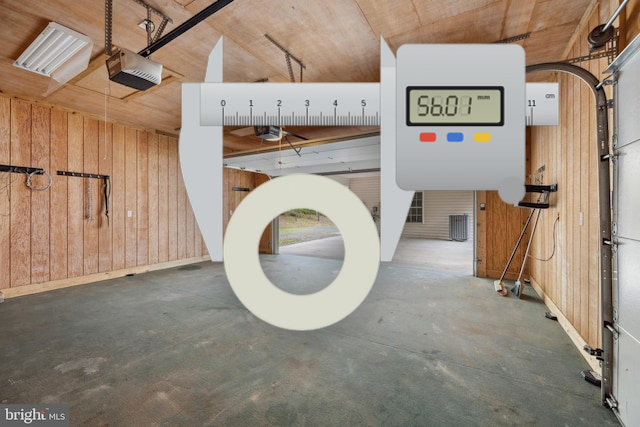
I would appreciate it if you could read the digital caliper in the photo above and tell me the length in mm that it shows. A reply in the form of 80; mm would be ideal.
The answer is 56.01; mm
